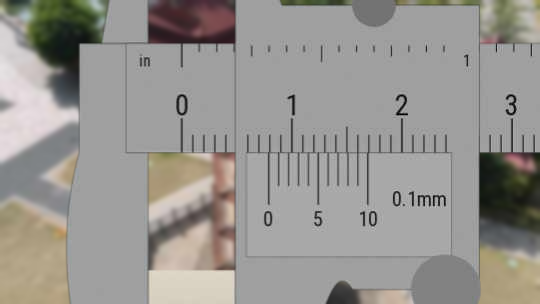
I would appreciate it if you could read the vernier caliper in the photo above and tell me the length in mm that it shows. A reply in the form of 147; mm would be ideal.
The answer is 7.9; mm
